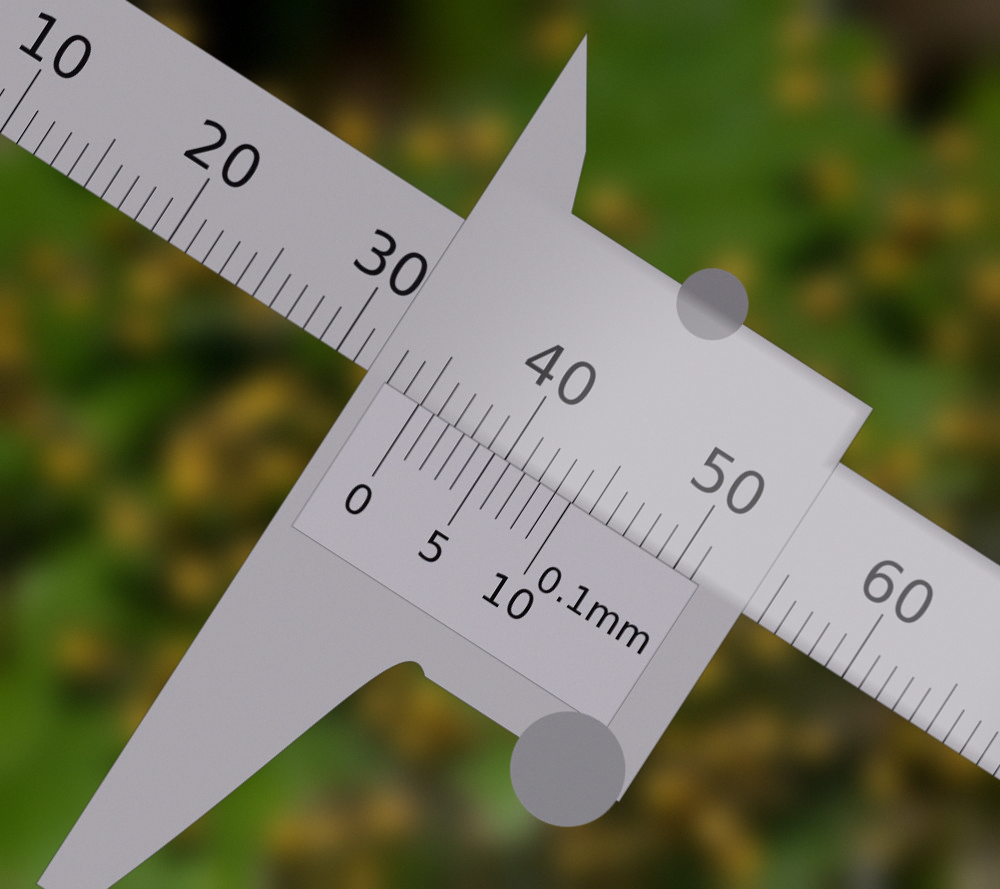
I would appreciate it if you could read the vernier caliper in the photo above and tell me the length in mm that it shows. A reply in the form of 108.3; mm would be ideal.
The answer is 34.9; mm
